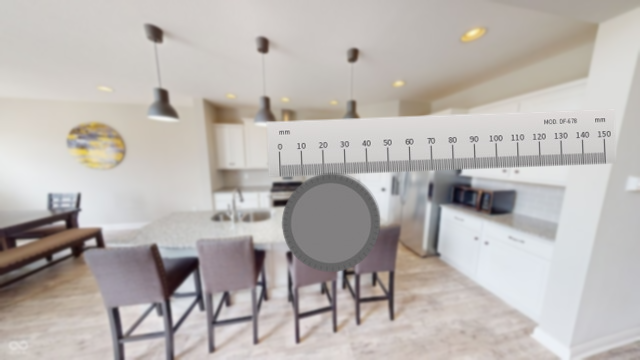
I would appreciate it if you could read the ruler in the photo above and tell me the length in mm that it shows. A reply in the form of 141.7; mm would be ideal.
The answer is 45; mm
